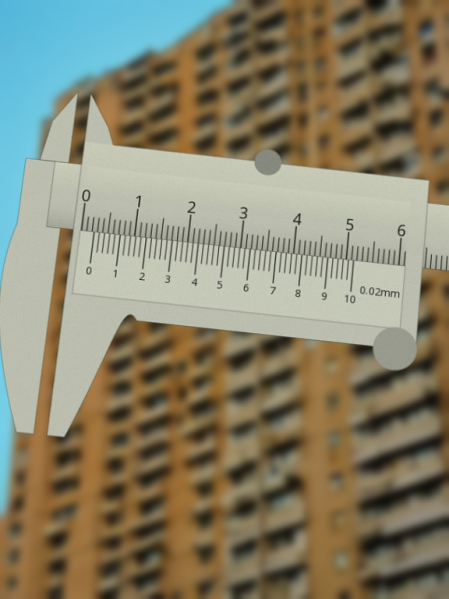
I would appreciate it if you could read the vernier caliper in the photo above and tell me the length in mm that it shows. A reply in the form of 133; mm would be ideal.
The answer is 2.4; mm
